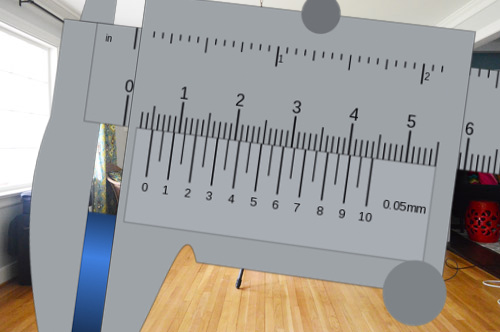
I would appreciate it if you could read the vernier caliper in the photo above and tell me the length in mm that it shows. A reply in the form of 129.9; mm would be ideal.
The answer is 5.2; mm
